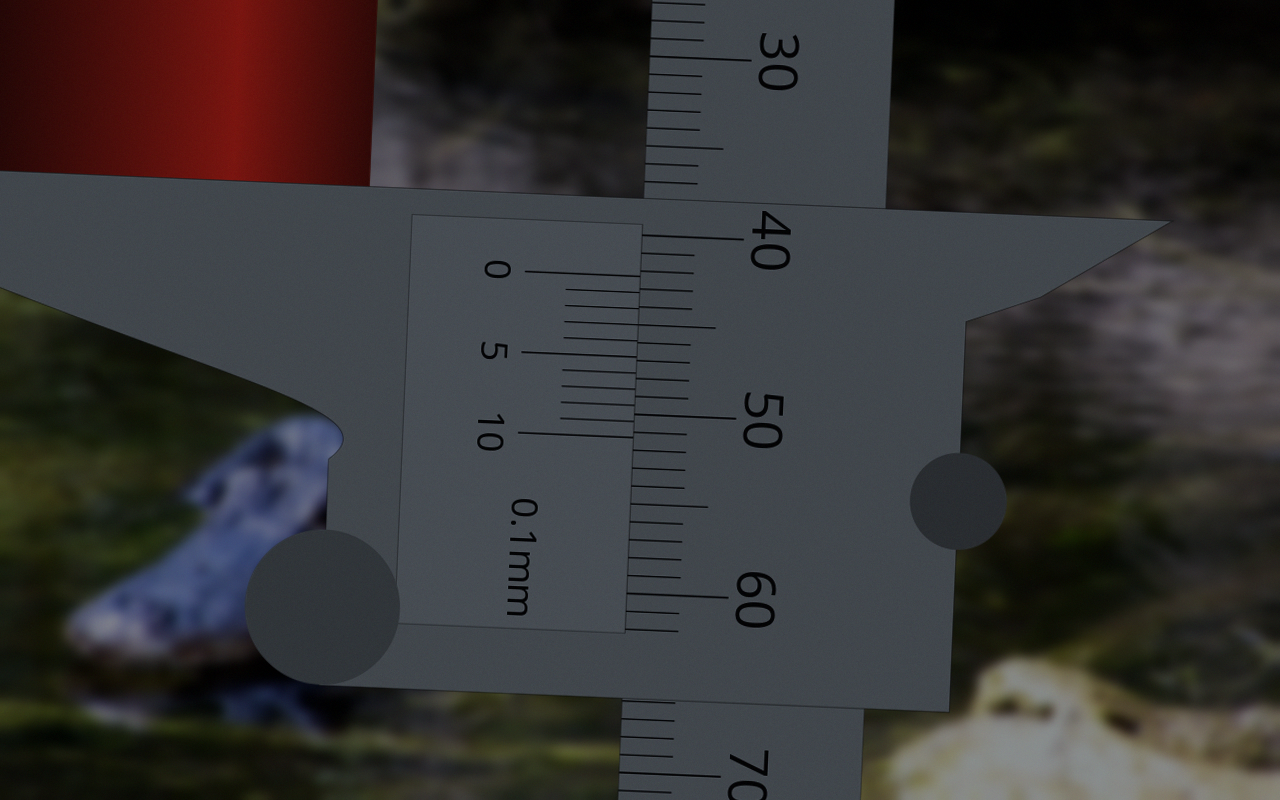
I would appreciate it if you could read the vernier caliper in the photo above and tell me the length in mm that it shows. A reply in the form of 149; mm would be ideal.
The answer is 42.3; mm
